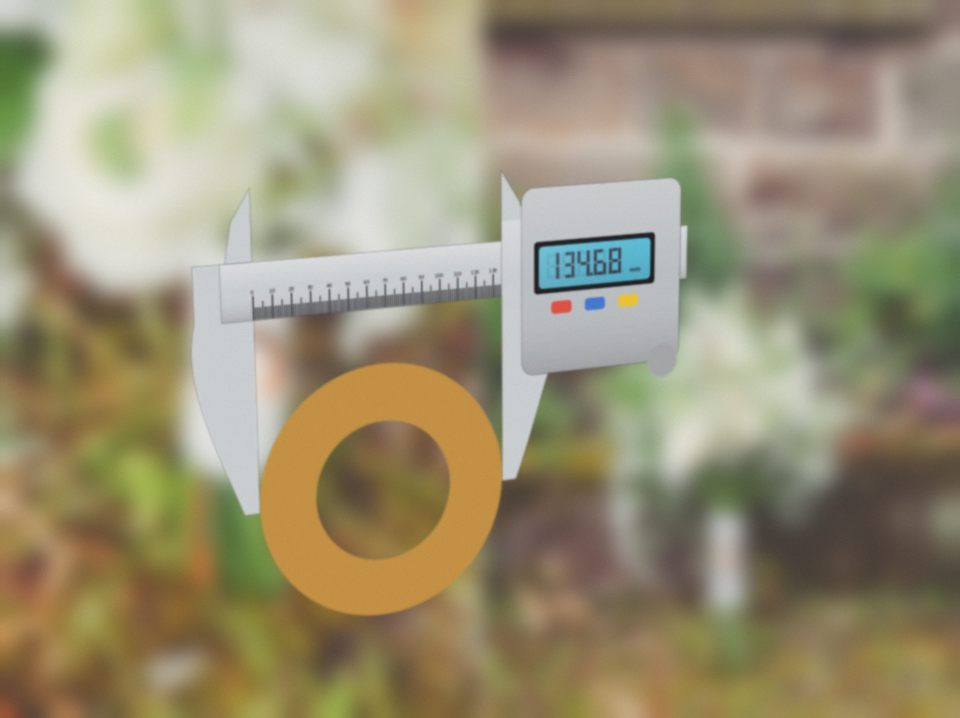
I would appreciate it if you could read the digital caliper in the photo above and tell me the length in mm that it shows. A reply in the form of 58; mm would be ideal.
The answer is 134.68; mm
